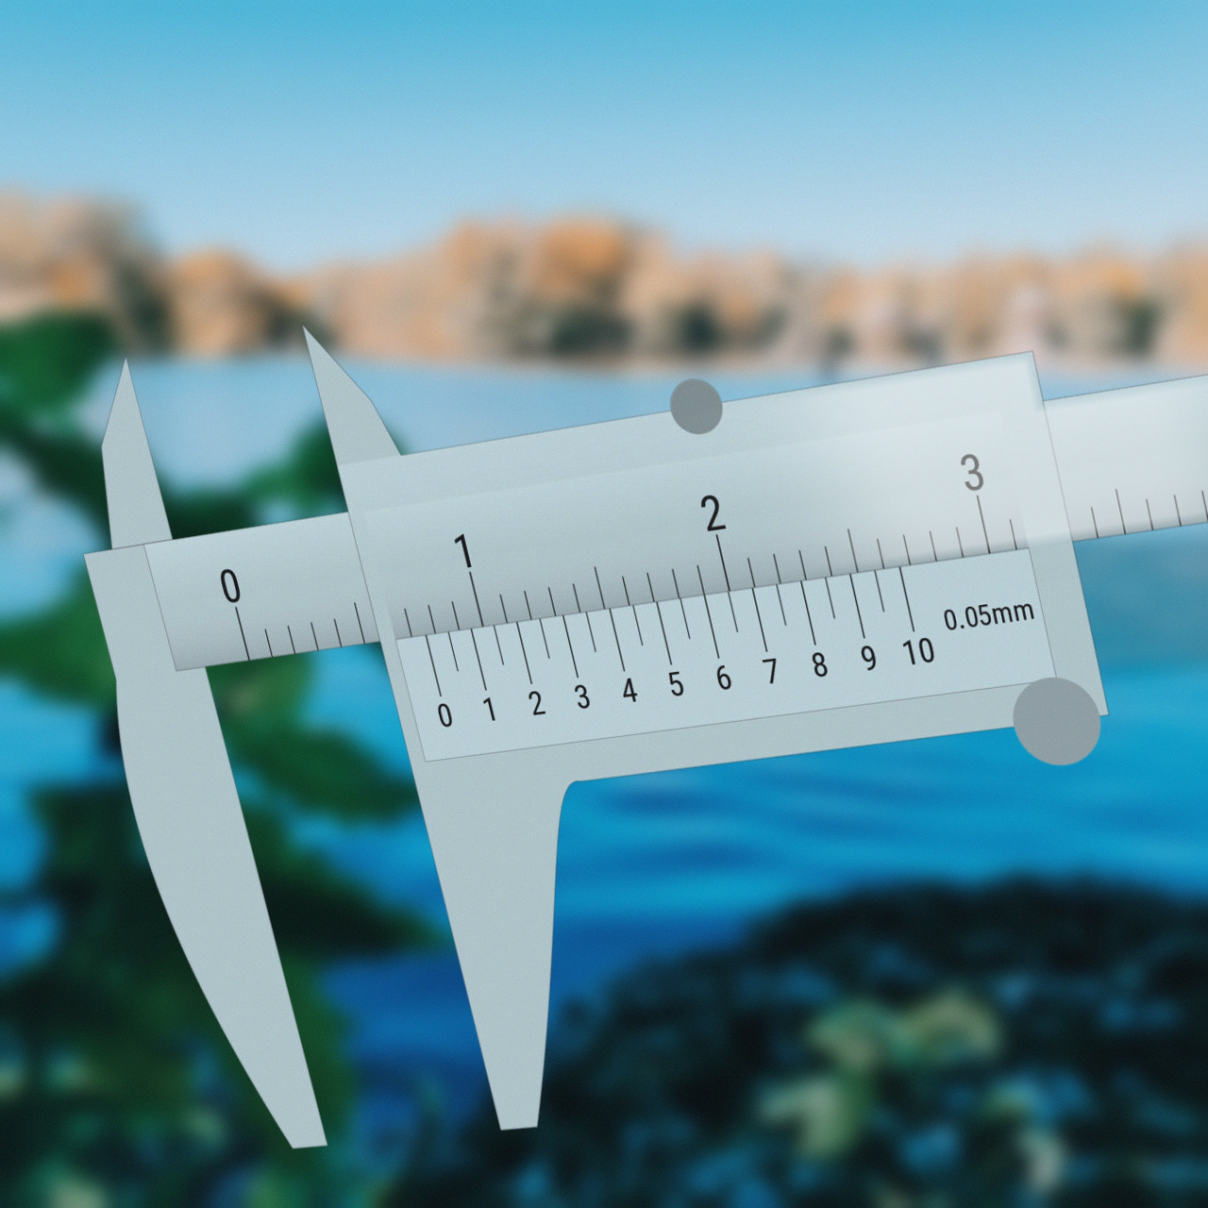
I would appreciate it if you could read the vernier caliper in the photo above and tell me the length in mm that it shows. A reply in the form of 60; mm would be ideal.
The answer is 7.60; mm
